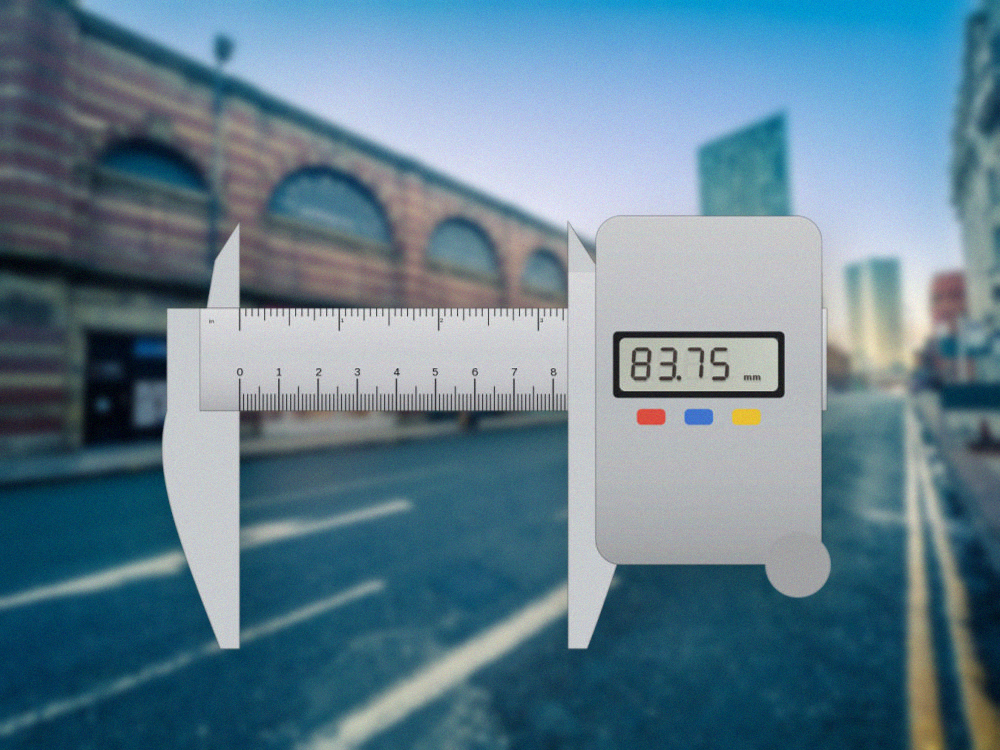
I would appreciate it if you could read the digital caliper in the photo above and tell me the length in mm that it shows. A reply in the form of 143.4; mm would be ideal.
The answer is 83.75; mm
